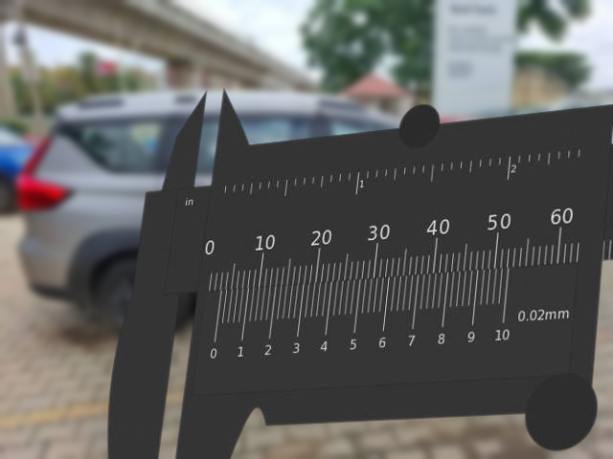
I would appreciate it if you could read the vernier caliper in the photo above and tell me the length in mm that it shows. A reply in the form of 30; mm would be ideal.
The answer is 3.2; mm
